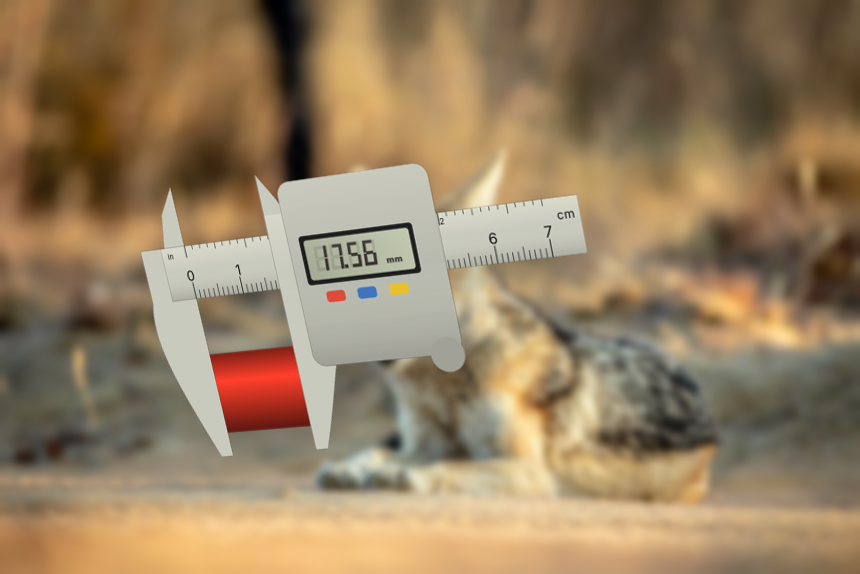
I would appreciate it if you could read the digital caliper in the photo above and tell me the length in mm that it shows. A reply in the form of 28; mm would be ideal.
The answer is 17.56; mm
